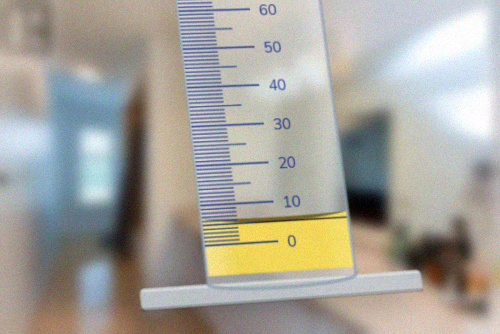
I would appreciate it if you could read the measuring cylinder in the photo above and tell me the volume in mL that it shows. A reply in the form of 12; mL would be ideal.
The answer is 5; mL
